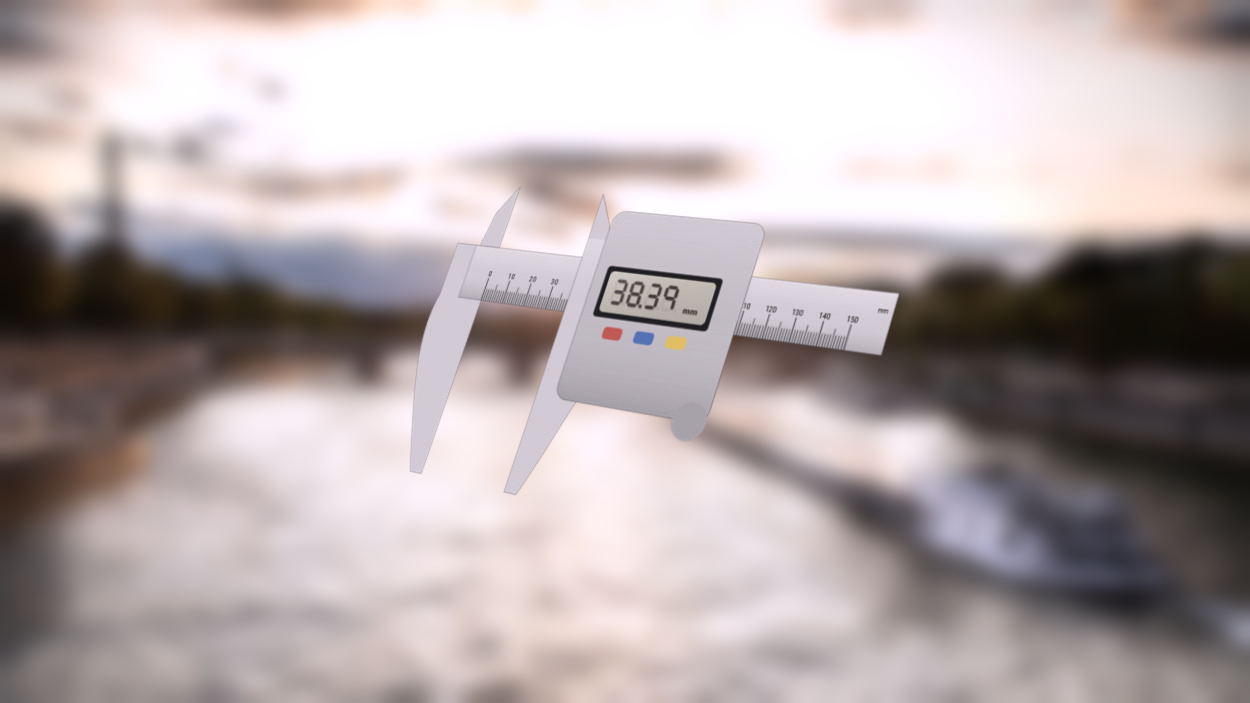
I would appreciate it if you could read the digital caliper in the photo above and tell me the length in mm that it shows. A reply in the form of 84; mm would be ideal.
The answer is 38.39; mm
